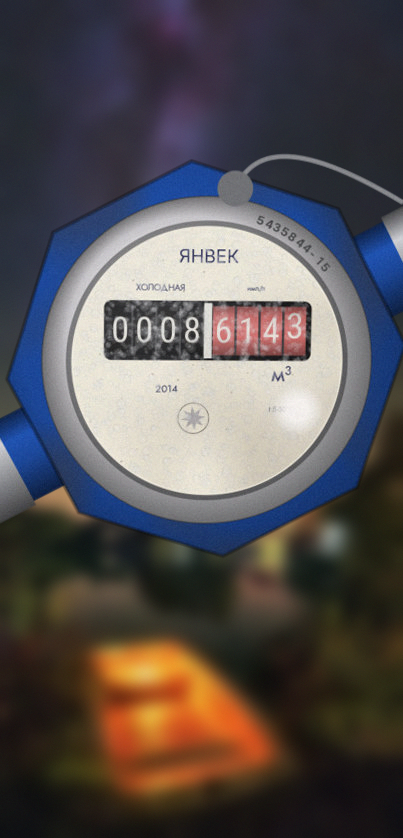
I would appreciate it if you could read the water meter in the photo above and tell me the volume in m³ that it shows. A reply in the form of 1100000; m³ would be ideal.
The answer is 8.6143; m³
